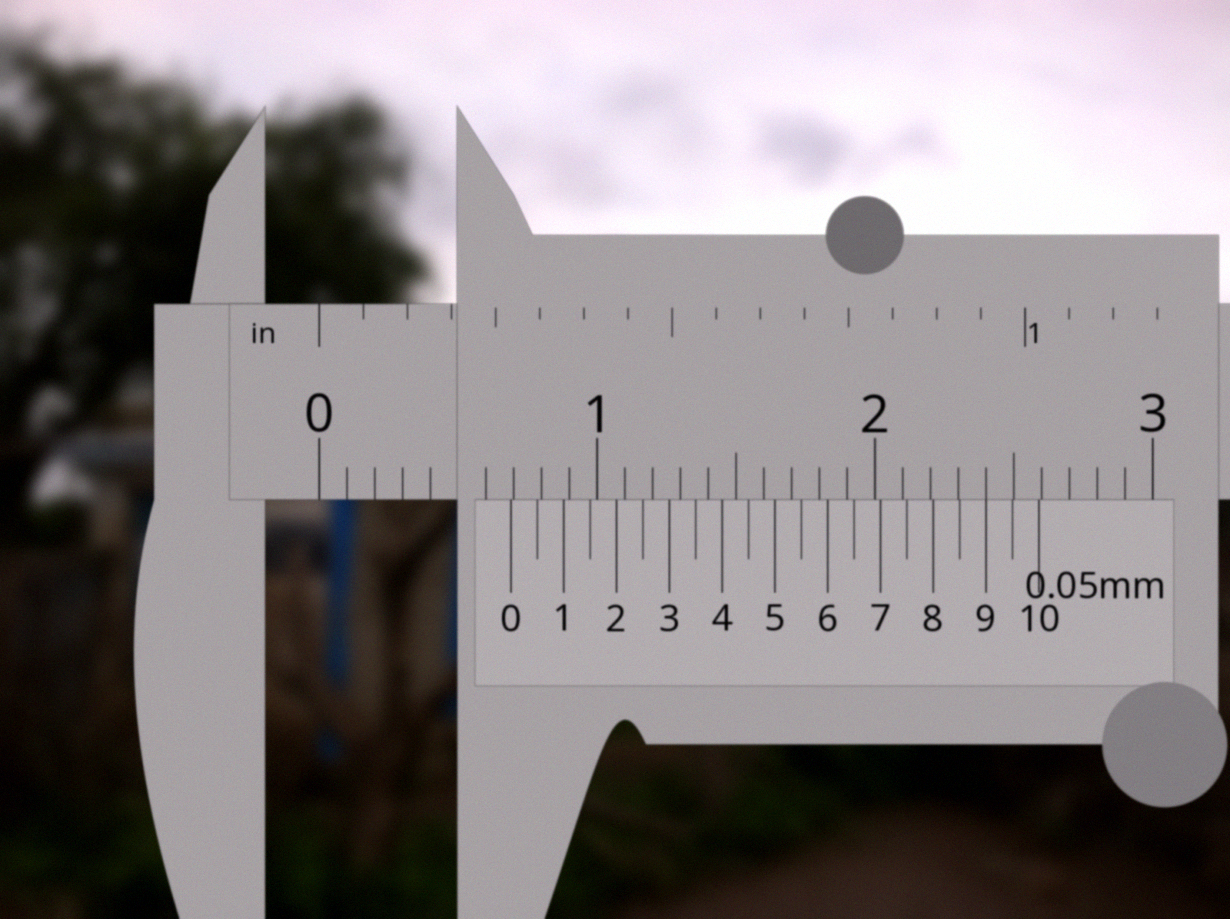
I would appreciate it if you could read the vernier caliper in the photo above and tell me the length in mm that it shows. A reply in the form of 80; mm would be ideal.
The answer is 6.90; mm
